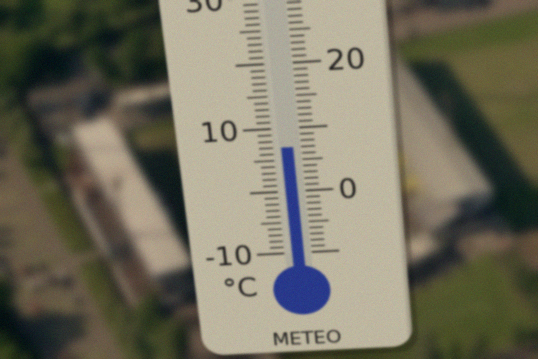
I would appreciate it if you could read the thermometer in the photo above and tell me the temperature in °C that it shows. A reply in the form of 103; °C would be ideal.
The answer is 7; °C
